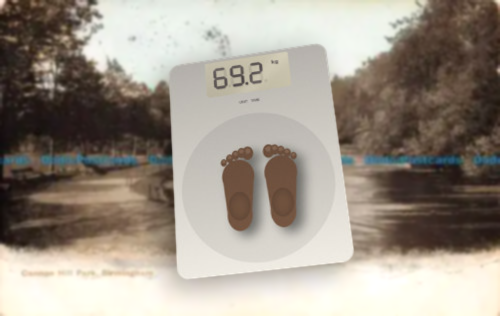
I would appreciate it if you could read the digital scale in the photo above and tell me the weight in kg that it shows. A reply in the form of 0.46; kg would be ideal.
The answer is 69.2; kg
